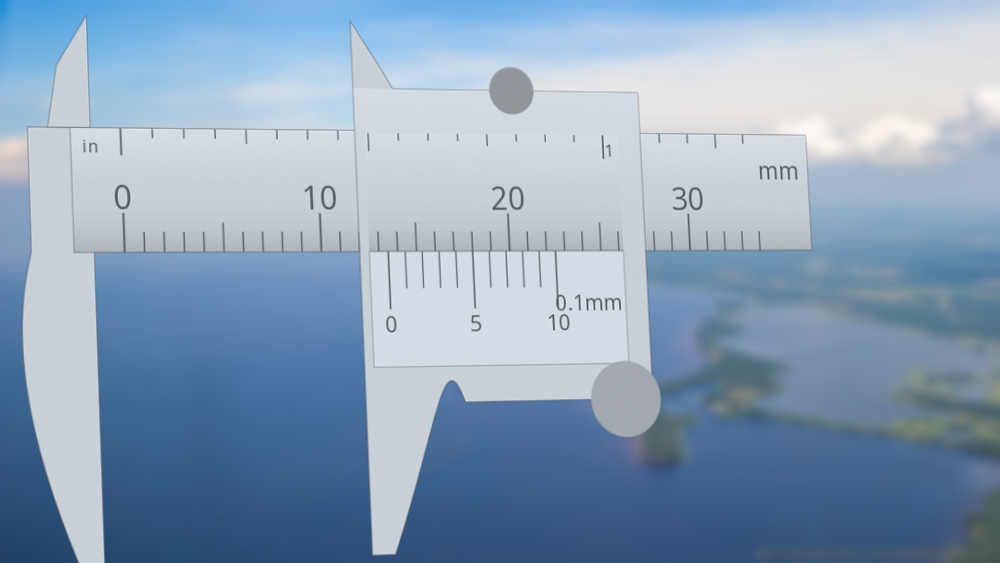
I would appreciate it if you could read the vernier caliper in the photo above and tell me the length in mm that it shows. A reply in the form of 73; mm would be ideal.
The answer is 13.5; mm
